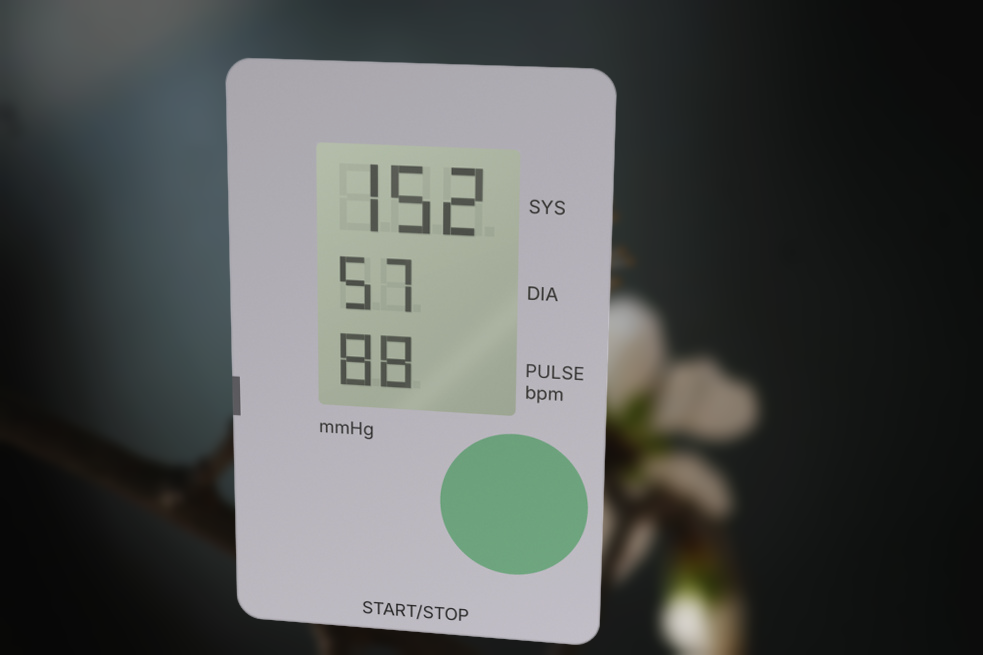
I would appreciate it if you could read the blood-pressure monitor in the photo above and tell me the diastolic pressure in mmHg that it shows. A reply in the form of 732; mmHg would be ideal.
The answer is 57; mmHg
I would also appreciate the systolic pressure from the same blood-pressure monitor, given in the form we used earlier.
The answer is 152; mmHg
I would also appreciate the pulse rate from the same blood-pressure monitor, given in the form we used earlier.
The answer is 88; bpm
